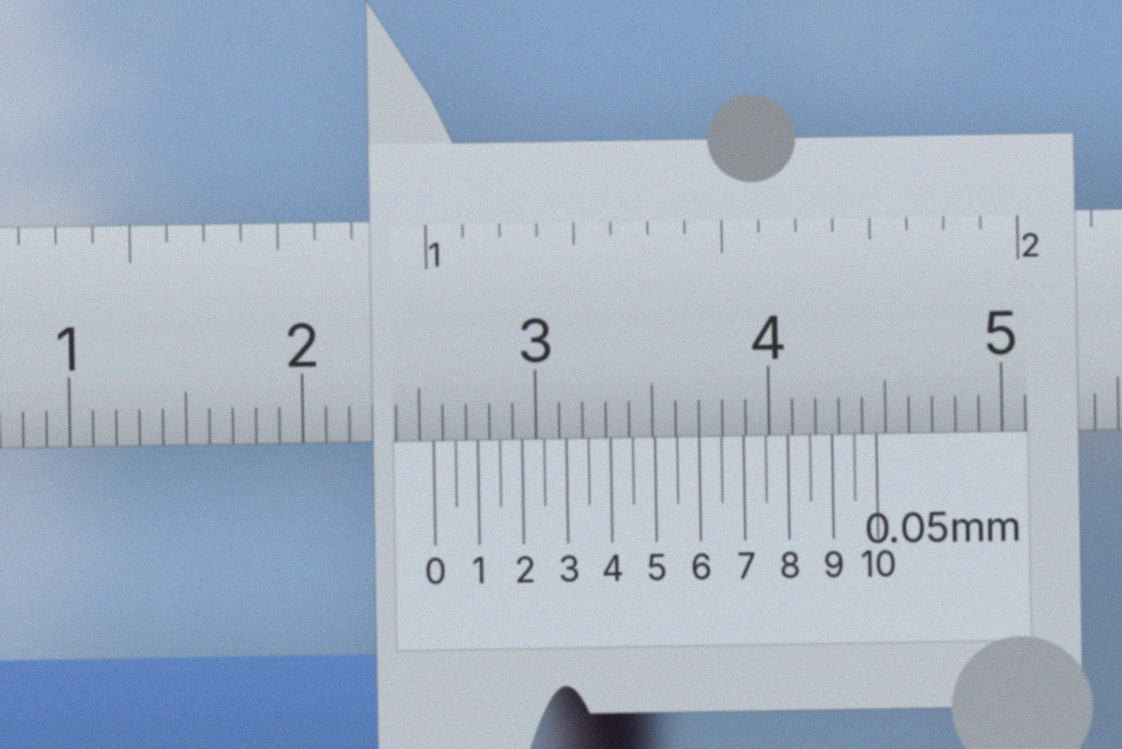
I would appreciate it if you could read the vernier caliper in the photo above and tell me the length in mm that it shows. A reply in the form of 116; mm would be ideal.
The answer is 25.6; mm
